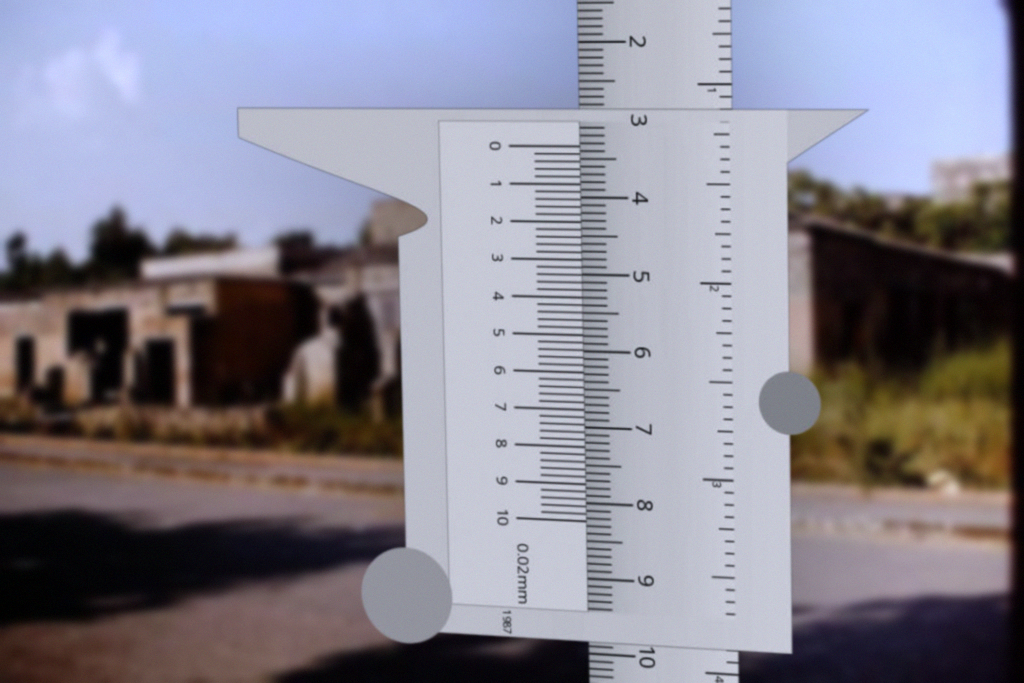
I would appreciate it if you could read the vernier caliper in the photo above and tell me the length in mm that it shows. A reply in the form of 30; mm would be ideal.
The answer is 33.4; mm
